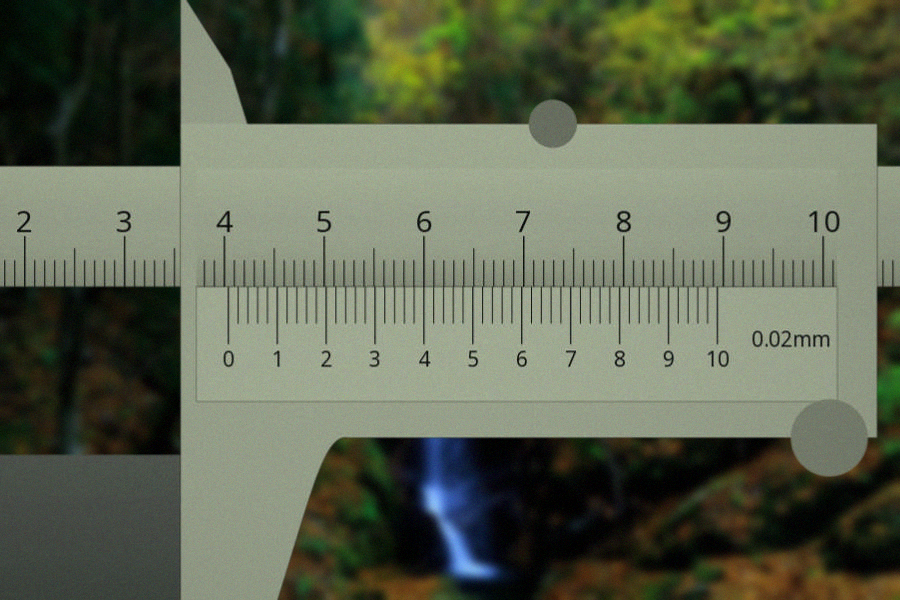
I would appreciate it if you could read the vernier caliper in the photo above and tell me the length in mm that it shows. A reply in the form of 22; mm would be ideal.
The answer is 40.4; mm
